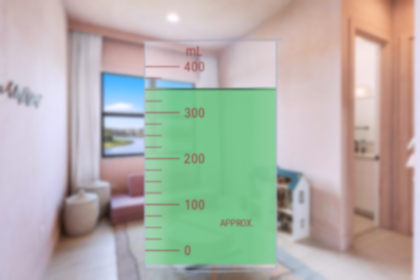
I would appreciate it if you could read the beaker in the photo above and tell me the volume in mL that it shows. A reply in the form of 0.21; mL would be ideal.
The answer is 350; mL
